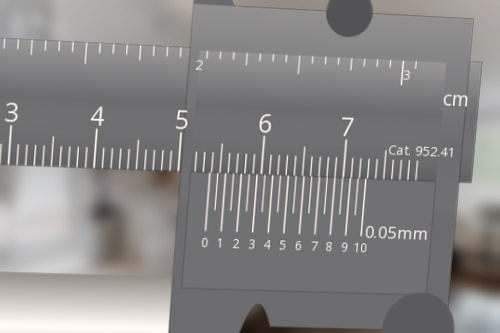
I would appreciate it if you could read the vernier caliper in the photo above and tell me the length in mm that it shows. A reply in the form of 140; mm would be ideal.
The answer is 53.8; mm
